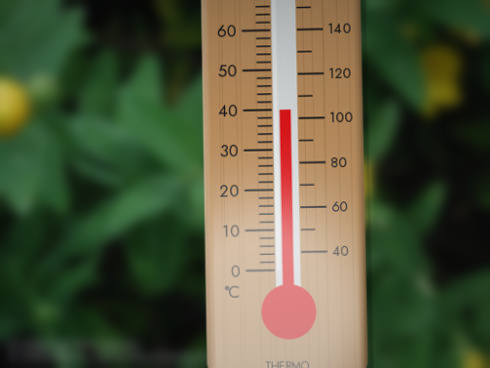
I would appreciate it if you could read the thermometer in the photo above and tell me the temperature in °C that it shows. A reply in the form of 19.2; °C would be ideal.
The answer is 40; °C
